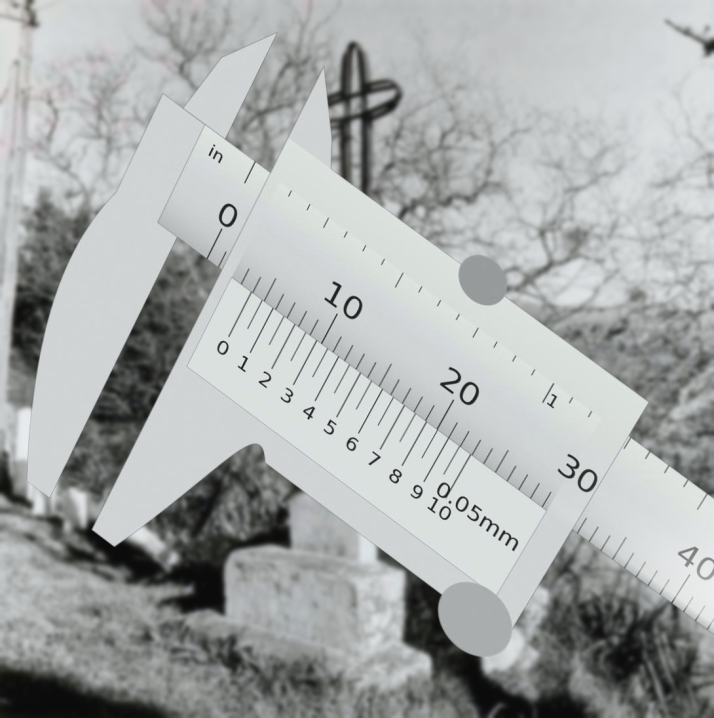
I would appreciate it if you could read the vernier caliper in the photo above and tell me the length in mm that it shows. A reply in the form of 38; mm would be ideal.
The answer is 3.9; mm
